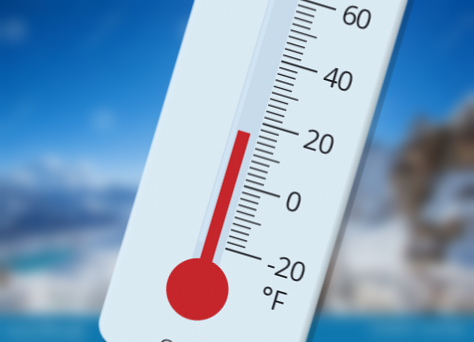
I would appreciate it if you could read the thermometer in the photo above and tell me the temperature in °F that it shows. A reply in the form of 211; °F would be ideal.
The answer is 16; °F
